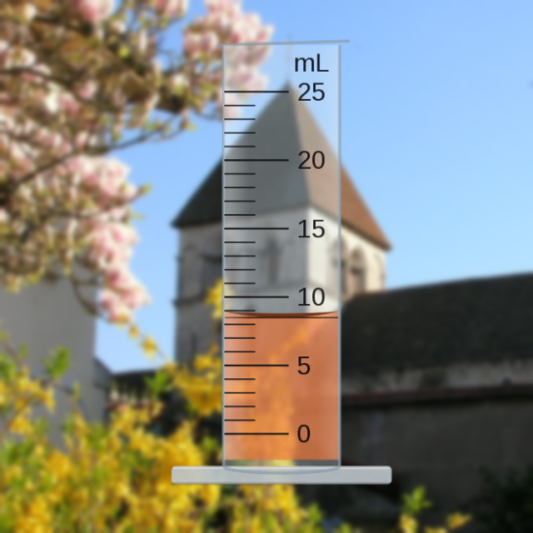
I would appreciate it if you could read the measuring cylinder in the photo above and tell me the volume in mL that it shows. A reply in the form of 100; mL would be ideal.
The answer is 8.5; mL
